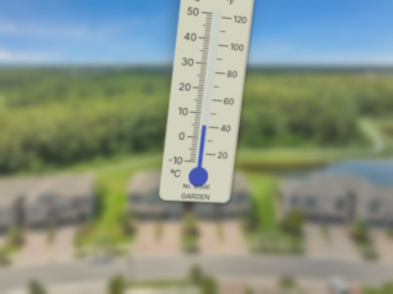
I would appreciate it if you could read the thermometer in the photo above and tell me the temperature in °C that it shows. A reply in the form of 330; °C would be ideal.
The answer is 5; °C
